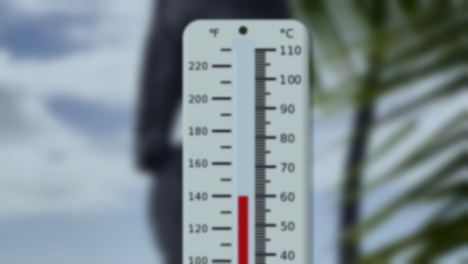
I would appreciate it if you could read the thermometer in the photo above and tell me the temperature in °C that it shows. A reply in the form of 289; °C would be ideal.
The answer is 60; °C
